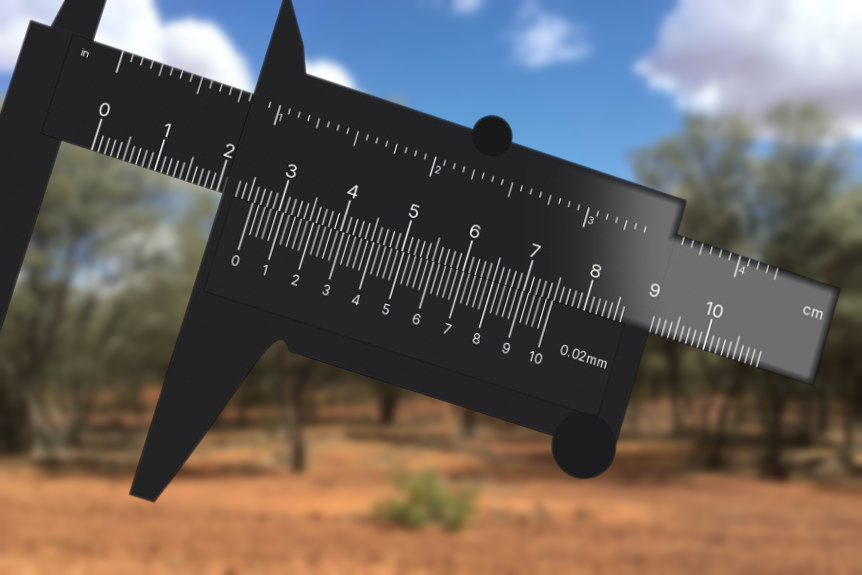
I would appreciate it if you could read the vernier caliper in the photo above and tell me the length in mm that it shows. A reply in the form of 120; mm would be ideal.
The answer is 25.8; mm
